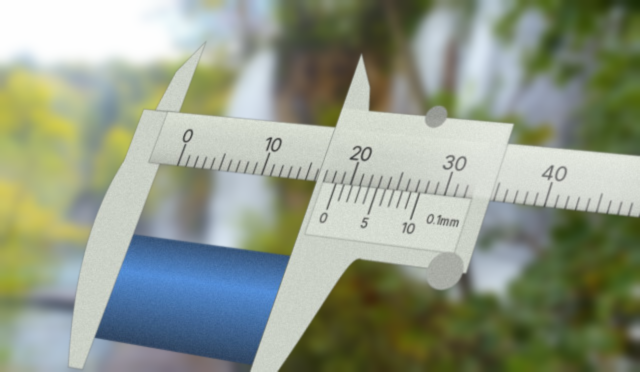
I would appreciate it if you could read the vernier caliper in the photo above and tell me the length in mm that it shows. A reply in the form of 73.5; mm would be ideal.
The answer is 18.4; mm
